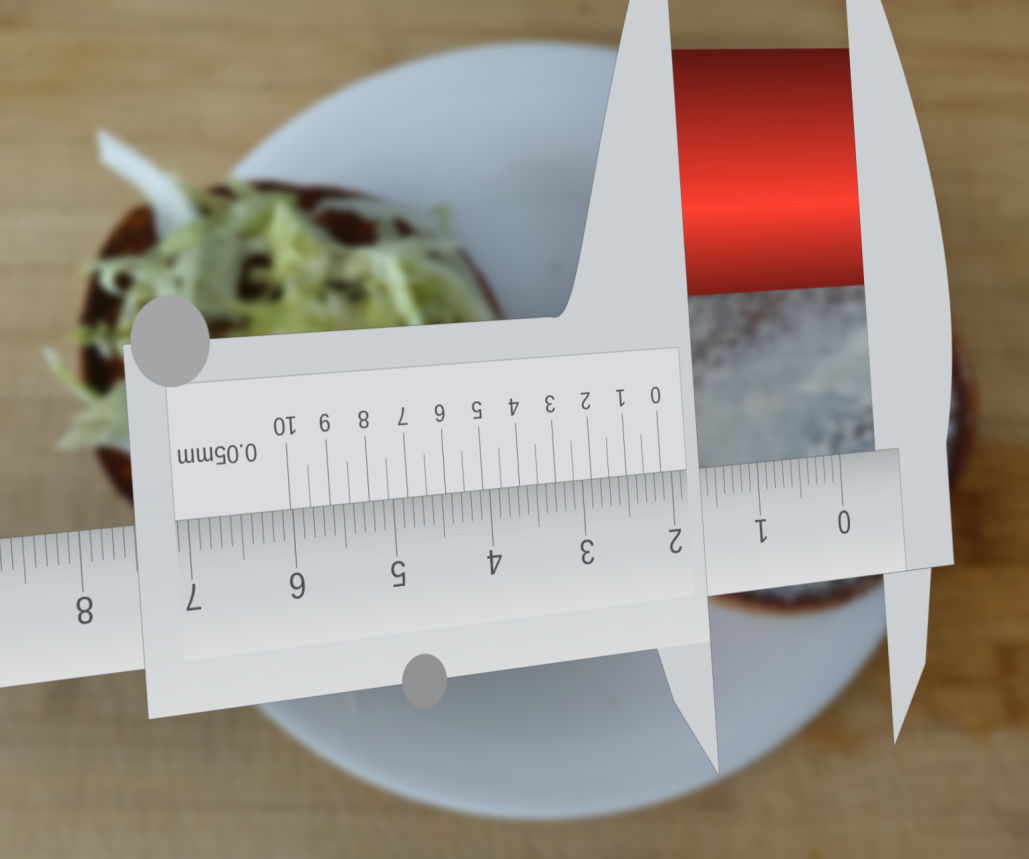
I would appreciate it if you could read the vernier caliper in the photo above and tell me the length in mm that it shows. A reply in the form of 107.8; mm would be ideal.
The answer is 21.2; mm
